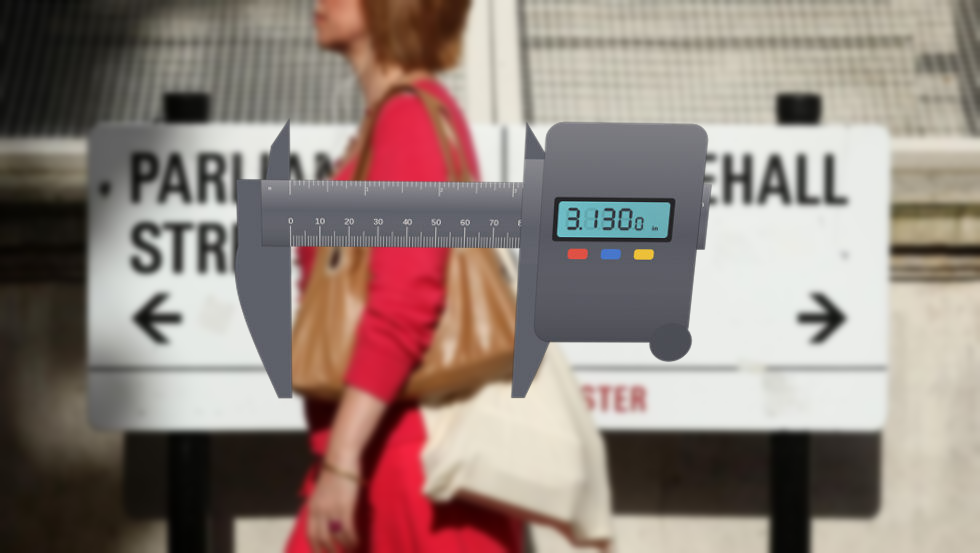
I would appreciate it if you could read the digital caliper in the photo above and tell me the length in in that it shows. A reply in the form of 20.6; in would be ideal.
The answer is 3.1300; in
